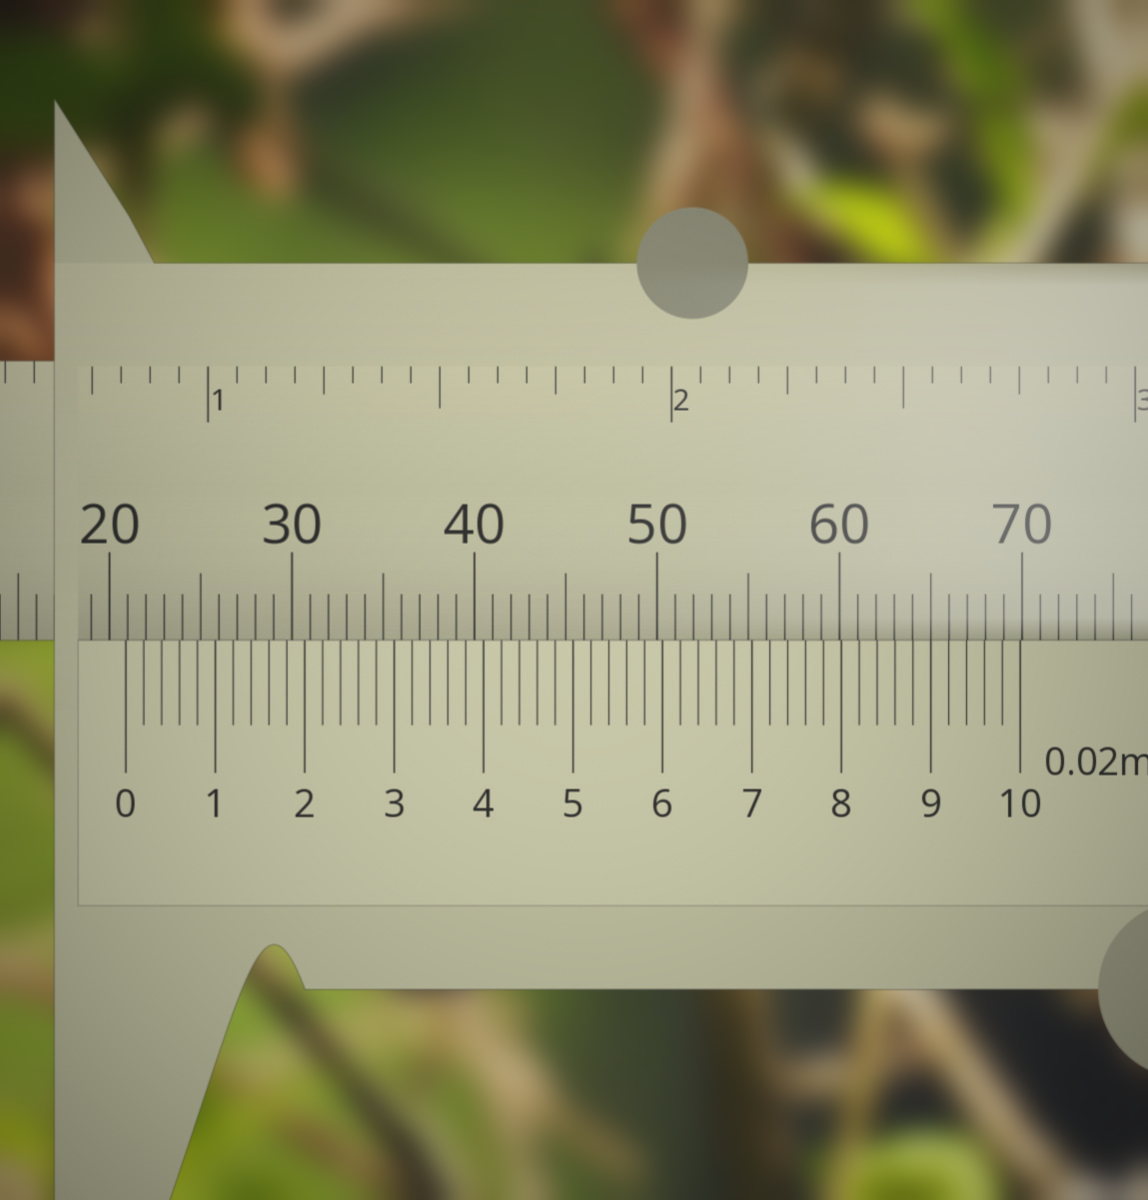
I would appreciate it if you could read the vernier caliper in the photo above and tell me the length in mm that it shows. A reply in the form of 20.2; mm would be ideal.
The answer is 20.9; mm
